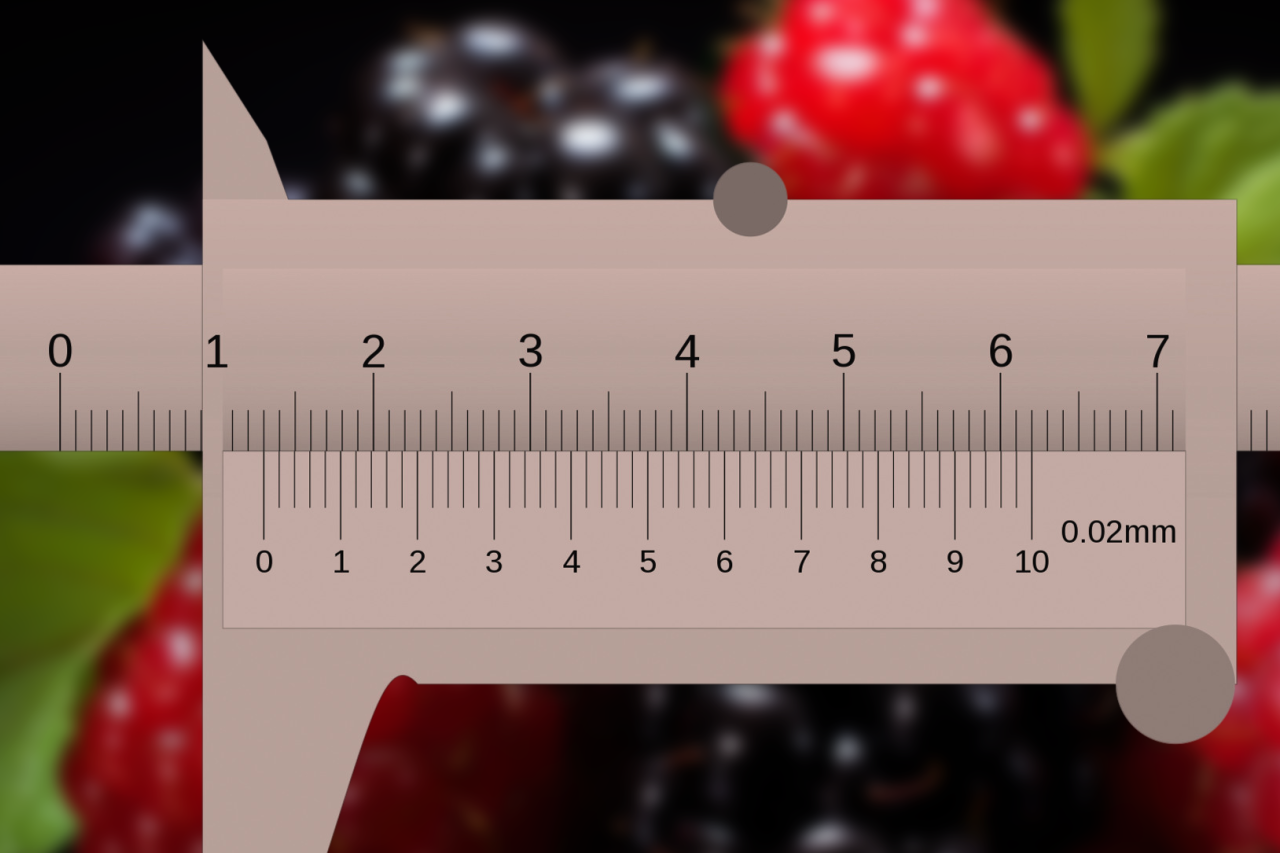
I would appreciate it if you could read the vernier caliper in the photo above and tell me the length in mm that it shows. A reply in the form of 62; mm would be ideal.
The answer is 13.0; mm
